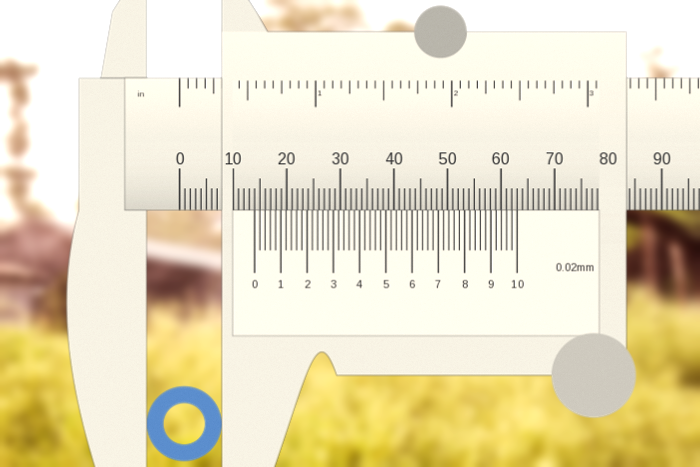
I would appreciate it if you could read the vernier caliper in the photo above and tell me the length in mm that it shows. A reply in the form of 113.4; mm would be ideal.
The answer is 14.0; mm
